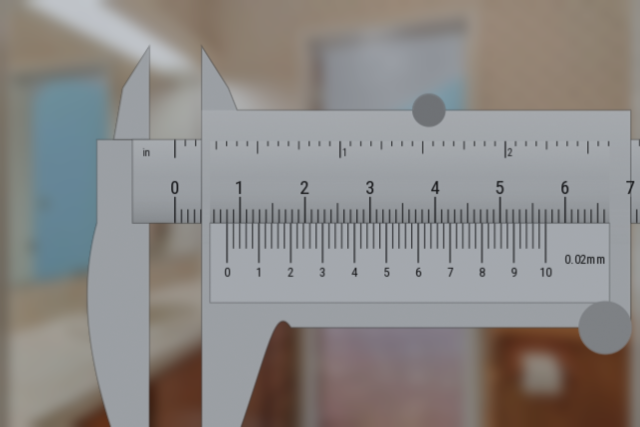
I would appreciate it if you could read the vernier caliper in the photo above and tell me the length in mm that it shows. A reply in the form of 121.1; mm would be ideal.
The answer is 8.0; mm
